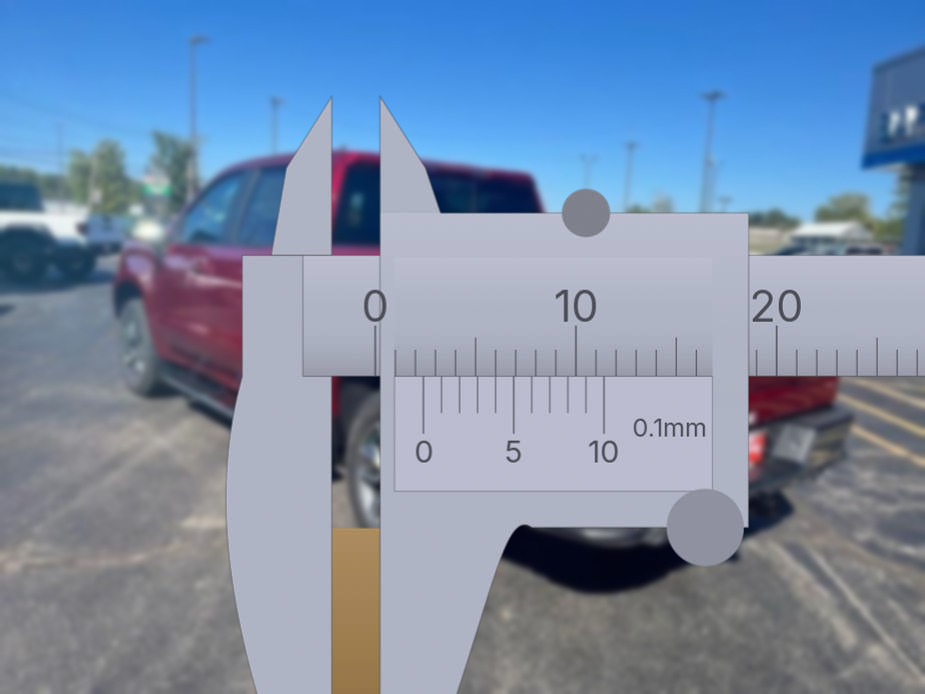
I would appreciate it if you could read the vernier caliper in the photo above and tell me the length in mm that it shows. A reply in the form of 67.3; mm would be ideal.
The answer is 2.4; mm
